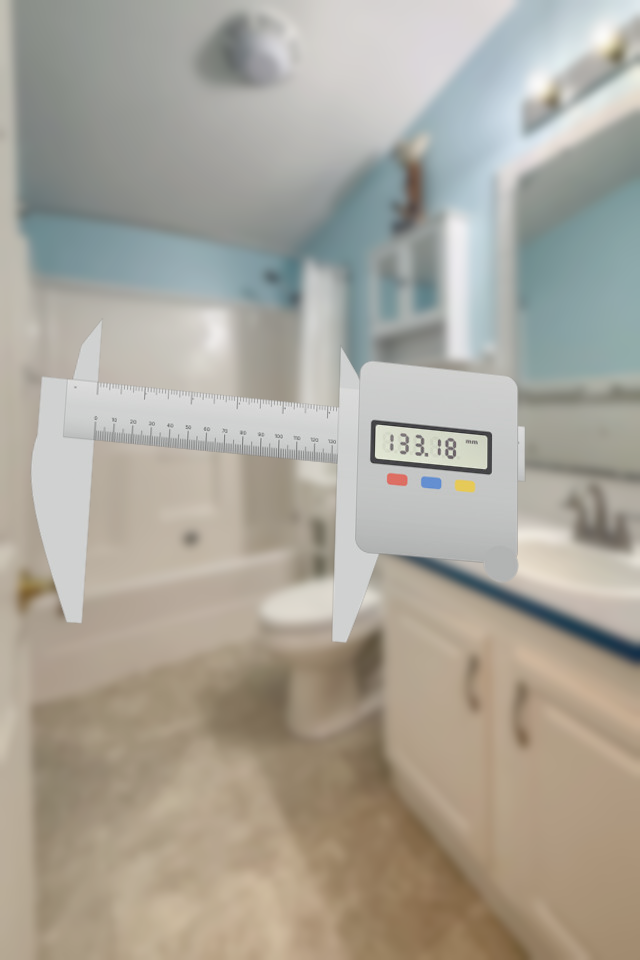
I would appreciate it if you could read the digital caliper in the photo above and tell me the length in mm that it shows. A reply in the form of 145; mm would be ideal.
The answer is 133.18; mm
